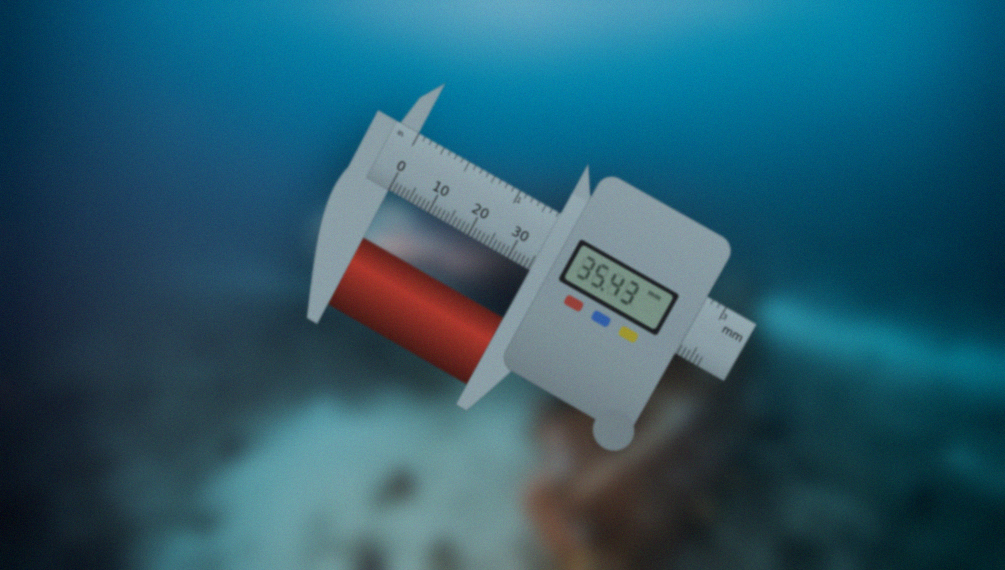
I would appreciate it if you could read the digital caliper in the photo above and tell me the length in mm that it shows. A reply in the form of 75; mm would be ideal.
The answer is 35.43; mm
